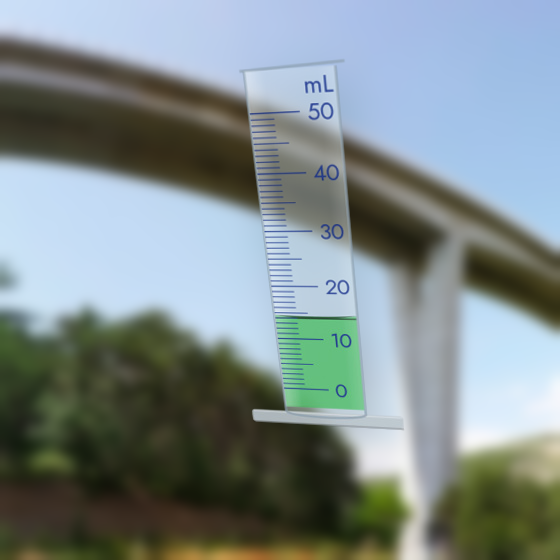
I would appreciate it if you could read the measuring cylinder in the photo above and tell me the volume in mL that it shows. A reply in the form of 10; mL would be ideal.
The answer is 14; mL
